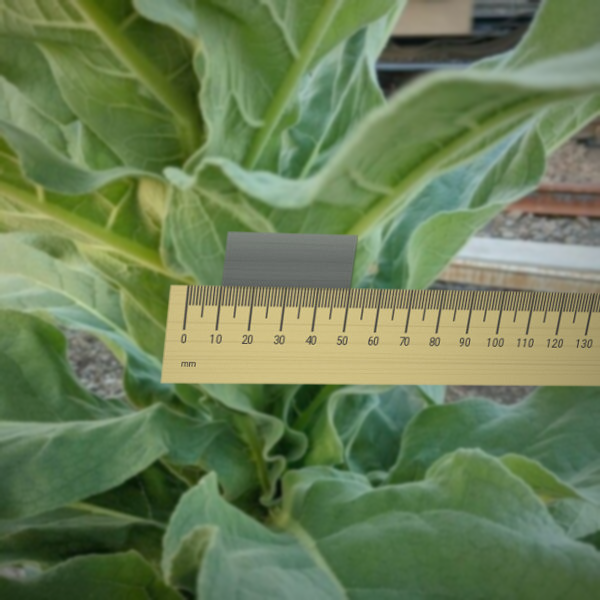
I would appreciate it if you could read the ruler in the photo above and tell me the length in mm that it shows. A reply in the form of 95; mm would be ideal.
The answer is 40; mm
